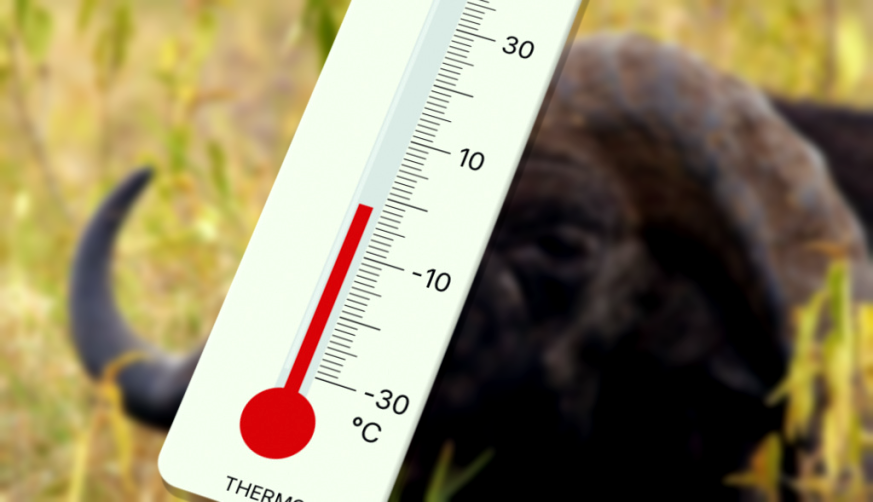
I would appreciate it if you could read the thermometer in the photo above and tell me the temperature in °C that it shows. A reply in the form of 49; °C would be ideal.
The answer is -2; °C
